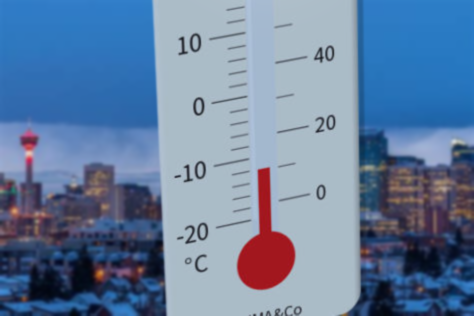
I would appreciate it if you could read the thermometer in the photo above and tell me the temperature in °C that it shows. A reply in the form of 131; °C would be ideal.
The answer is -12; °C
